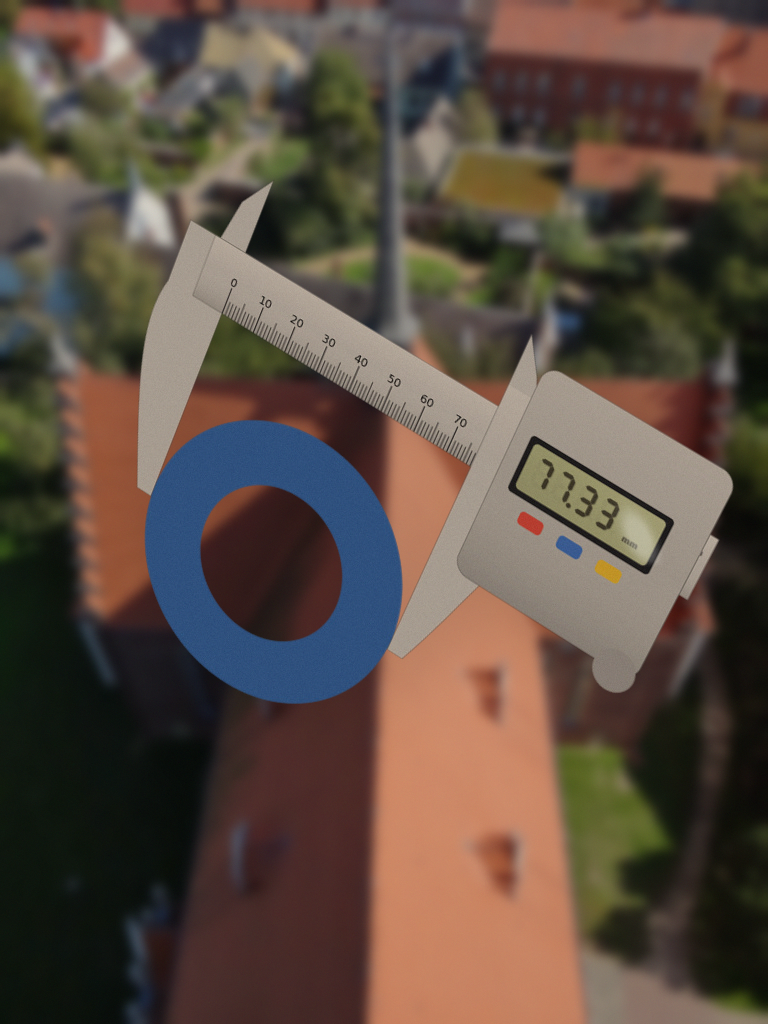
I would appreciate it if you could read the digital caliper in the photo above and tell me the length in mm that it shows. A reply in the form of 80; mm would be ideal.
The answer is 77.33; mm
